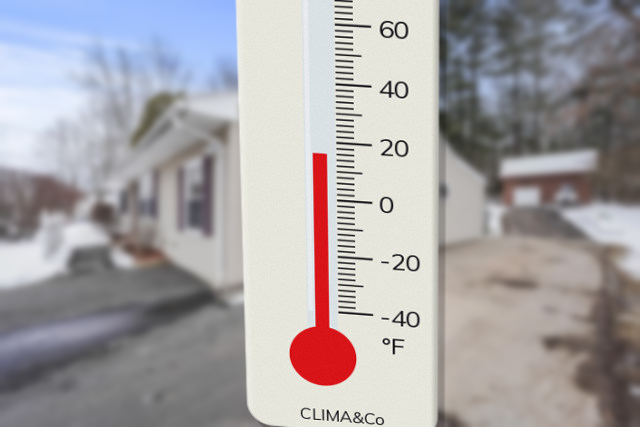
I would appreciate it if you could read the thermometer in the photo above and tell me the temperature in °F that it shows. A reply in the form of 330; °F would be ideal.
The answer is 16; °F
